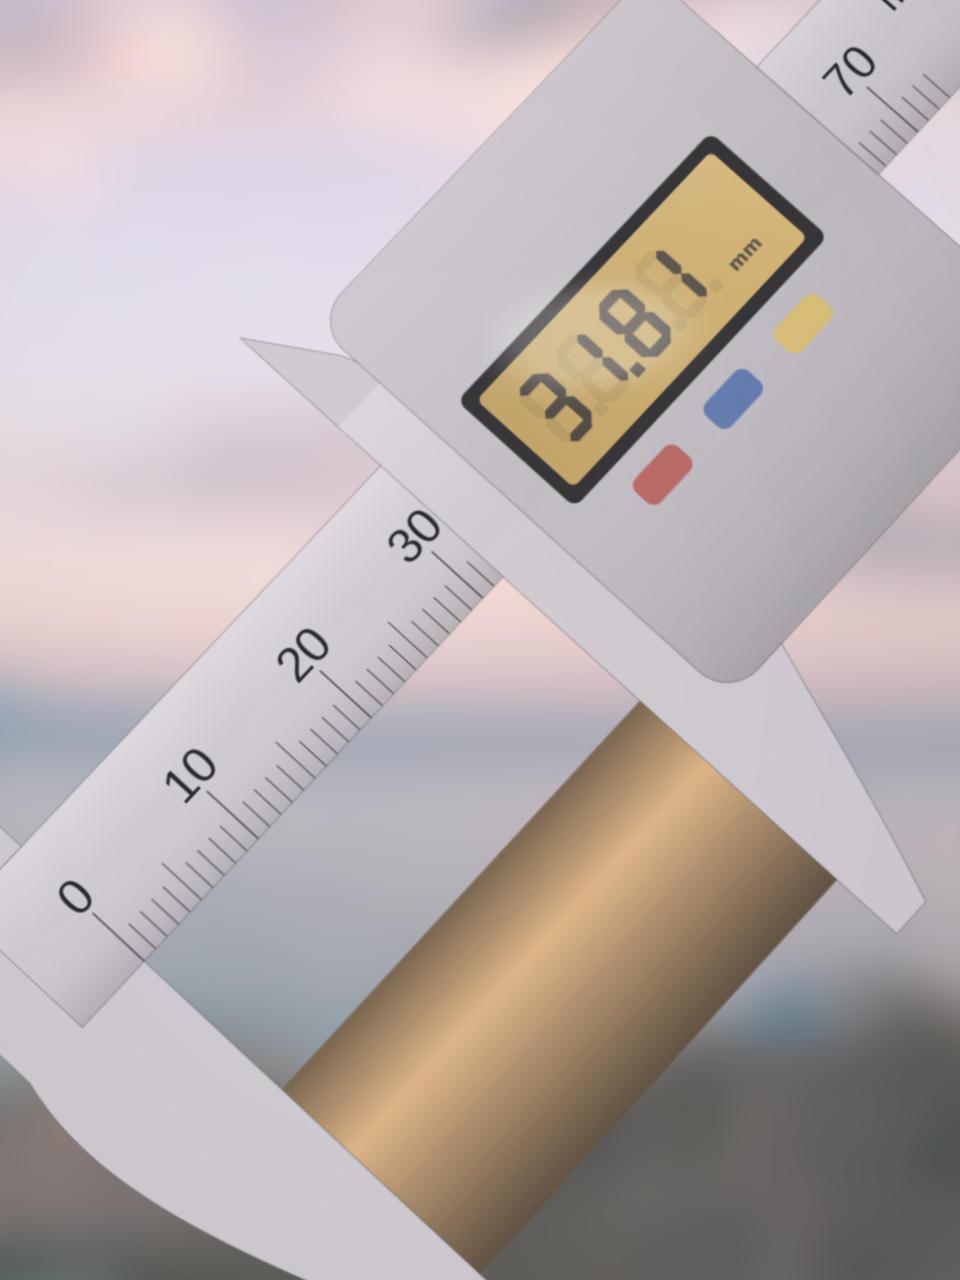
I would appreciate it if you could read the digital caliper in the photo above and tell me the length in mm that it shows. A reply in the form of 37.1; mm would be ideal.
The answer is 31.81; mm
